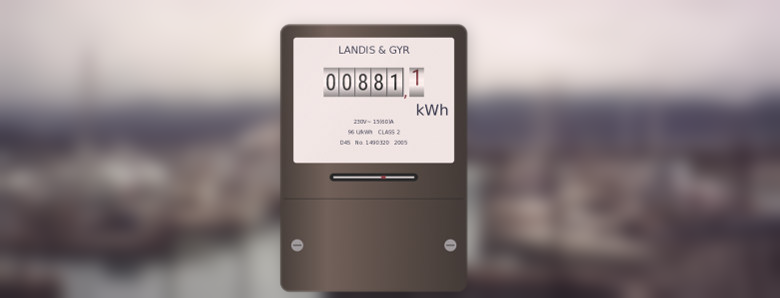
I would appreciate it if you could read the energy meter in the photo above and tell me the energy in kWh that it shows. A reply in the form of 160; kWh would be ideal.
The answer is 881.1; kWh
